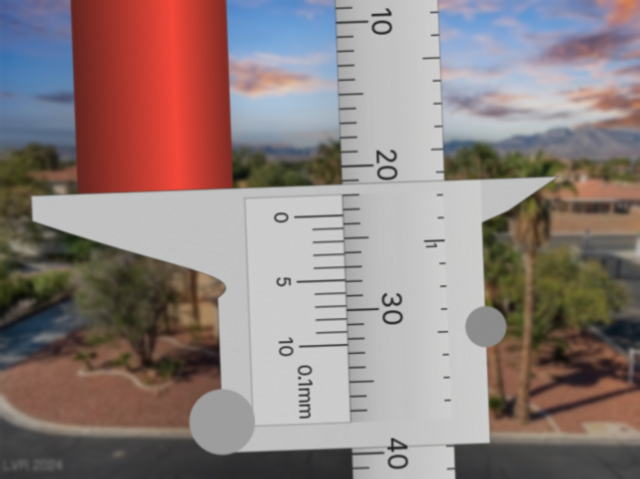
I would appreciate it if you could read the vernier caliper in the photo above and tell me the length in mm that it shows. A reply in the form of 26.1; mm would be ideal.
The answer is 23.4; mm
